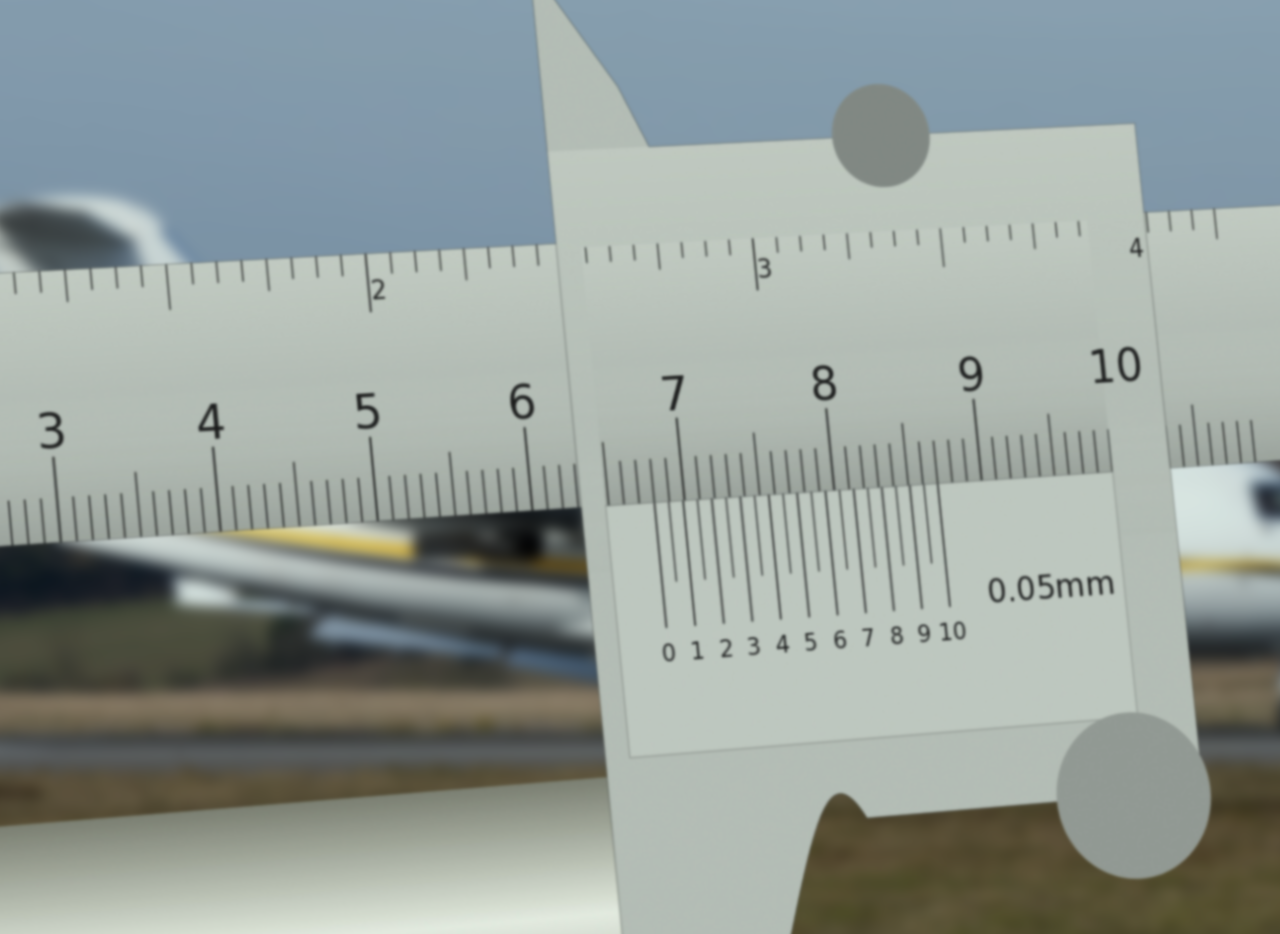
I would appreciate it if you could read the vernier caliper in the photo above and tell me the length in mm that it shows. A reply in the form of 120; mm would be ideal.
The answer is 68.0; mm
